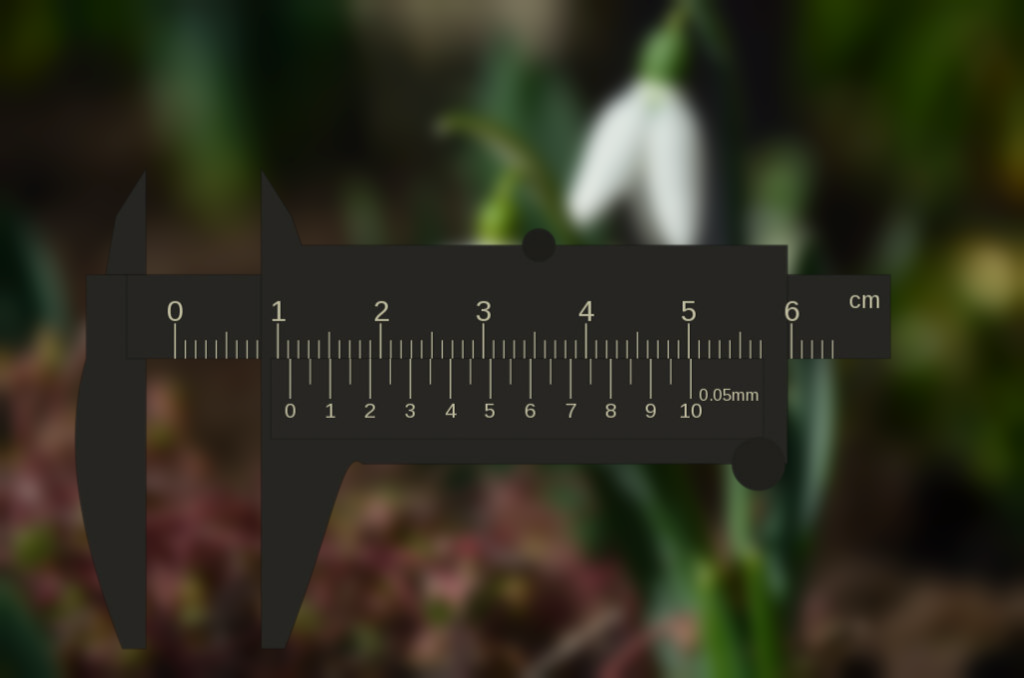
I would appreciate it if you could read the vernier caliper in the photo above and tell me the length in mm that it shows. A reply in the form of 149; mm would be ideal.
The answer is 11.2; mm
